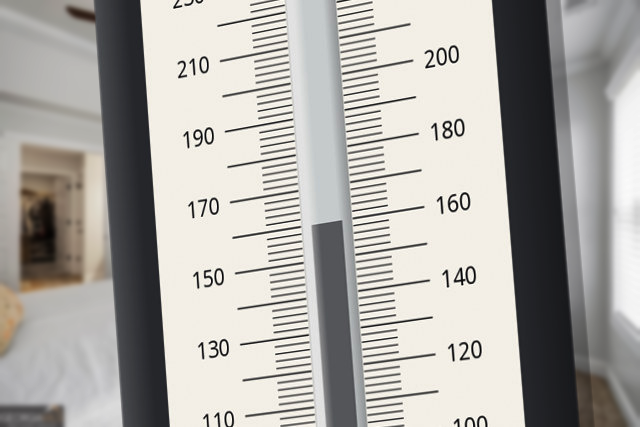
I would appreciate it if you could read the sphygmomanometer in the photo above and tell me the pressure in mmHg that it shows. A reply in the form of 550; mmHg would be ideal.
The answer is 160; mmHg
